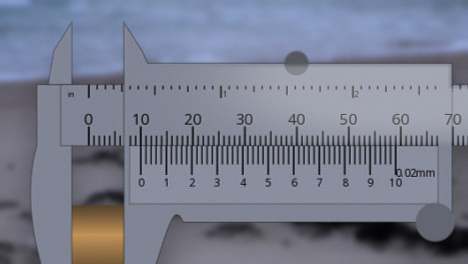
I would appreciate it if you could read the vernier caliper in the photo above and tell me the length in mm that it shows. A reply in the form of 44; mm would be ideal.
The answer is 10.0; mm
